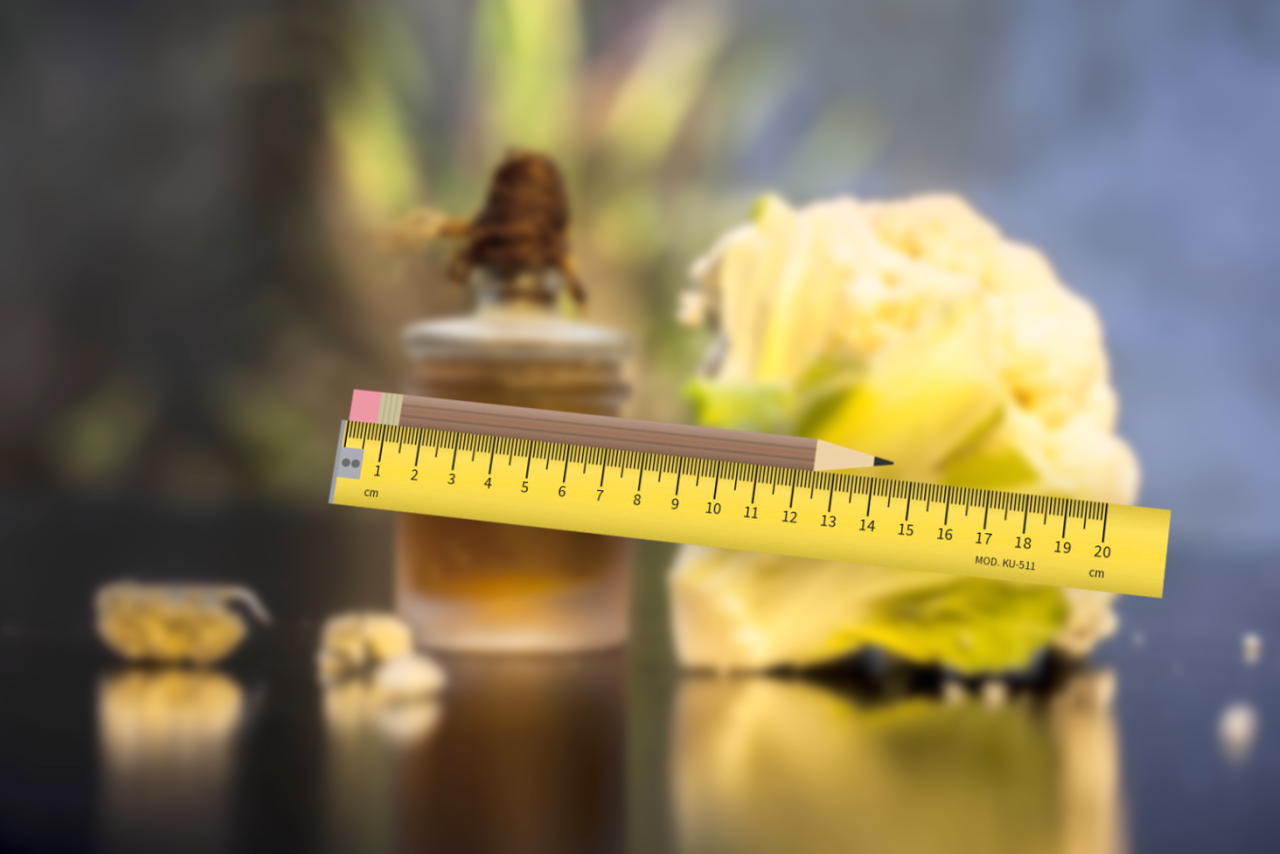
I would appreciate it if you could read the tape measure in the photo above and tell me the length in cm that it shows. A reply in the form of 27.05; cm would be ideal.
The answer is 14.5; cm
